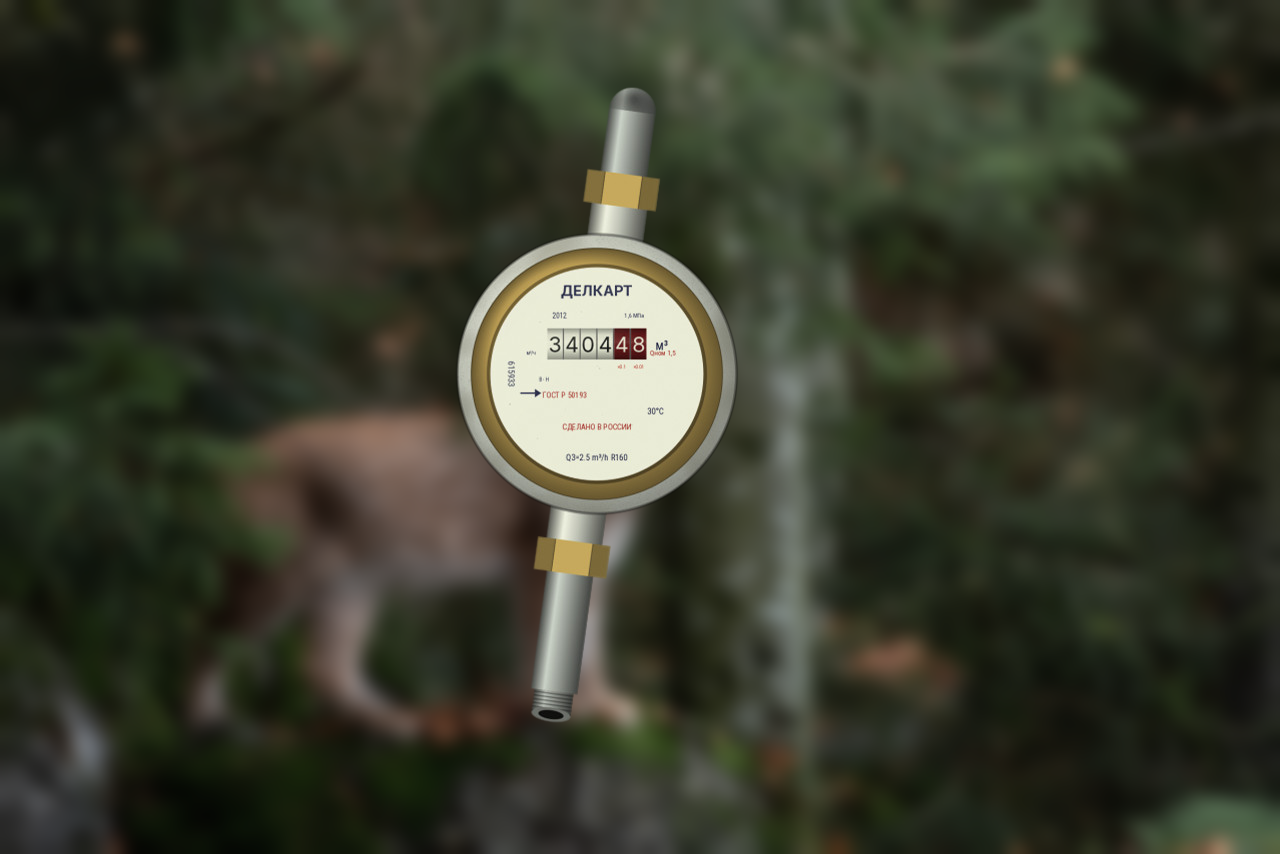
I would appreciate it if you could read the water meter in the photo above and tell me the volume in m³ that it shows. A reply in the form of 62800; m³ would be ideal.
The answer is 3404.48; m³
